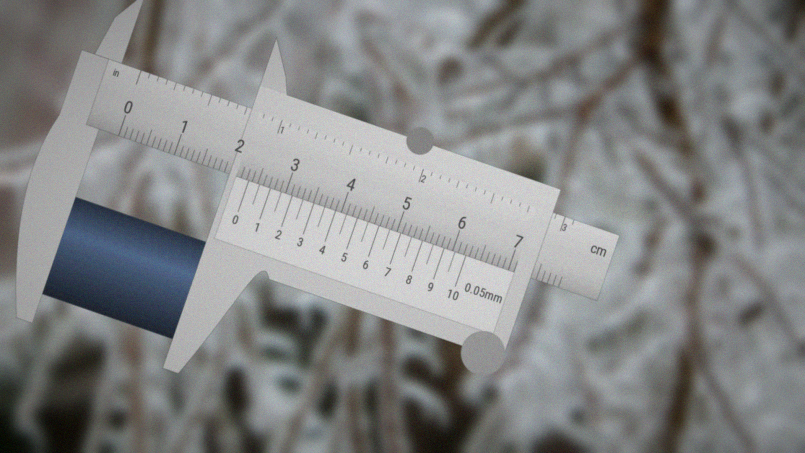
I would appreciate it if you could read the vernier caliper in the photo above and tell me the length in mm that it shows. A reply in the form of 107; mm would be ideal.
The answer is 23.4; mm
